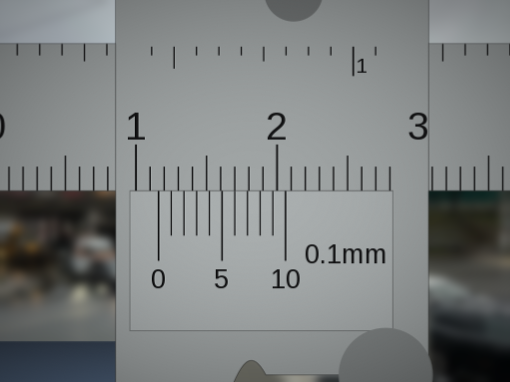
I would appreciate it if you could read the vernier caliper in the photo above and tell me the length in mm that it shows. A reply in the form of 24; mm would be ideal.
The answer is 11.6; mm
